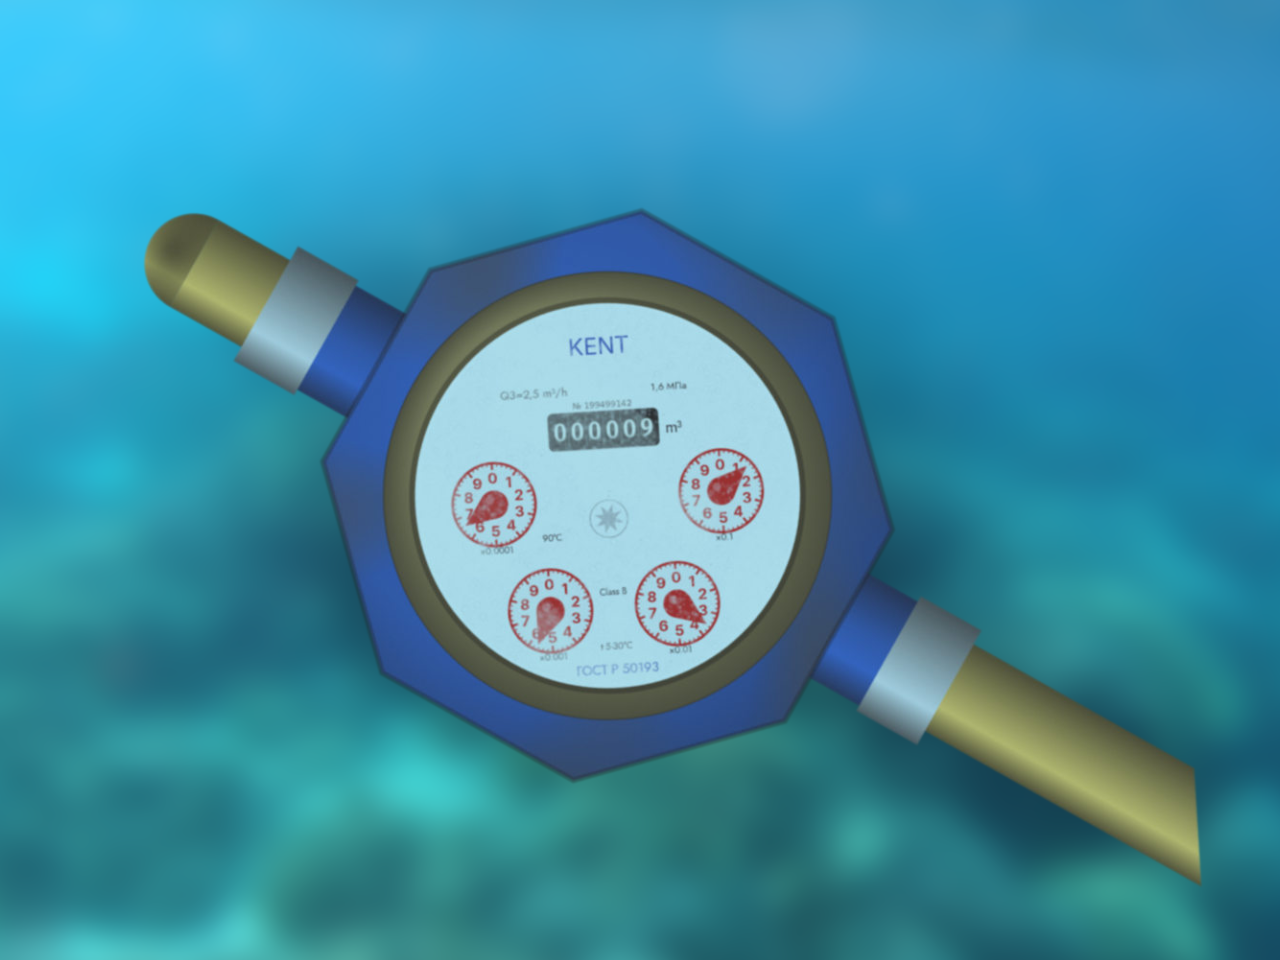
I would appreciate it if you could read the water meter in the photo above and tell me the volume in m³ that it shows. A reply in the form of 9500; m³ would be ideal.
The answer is 9.1356; m³
